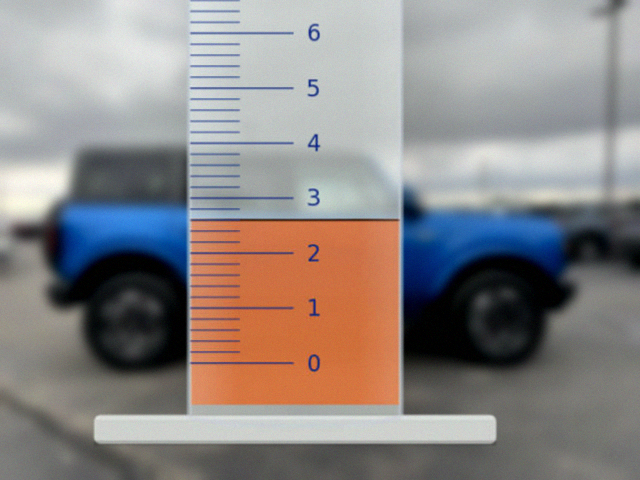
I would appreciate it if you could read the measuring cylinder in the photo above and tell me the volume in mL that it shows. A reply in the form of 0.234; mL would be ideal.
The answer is 2.6; mL
